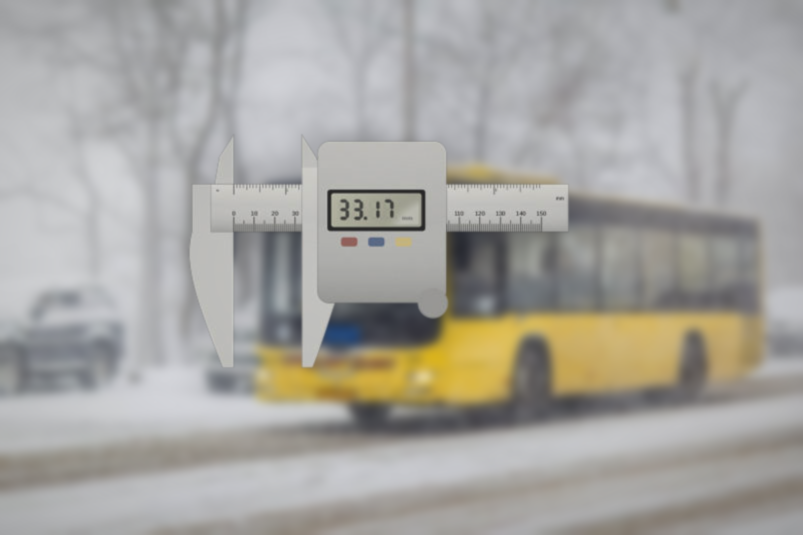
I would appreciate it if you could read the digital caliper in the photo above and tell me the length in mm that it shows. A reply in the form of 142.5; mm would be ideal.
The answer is 33.17; mm
